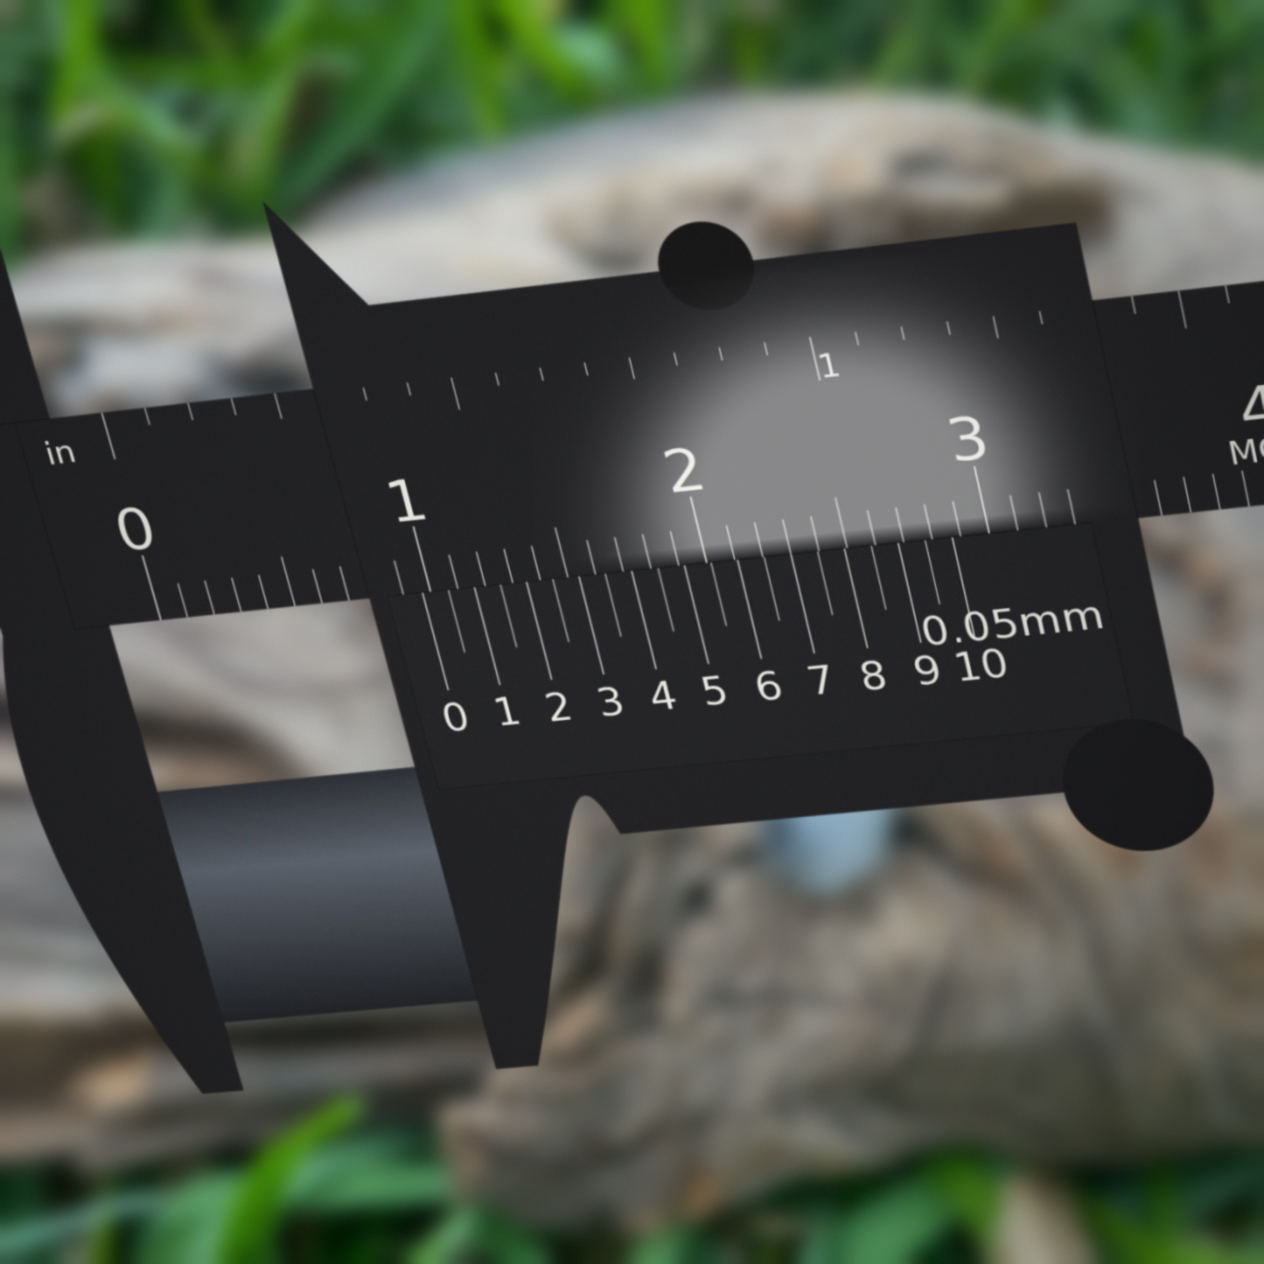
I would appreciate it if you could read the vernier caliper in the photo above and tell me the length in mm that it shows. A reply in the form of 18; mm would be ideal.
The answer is 9.70; mm
